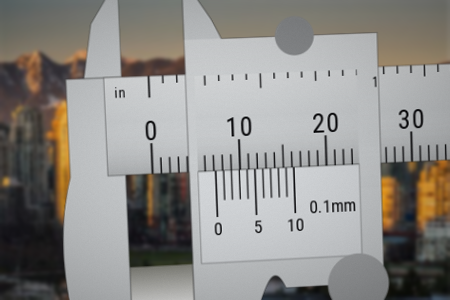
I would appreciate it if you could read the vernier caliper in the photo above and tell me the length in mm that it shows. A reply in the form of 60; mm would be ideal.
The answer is 7.2; mm
